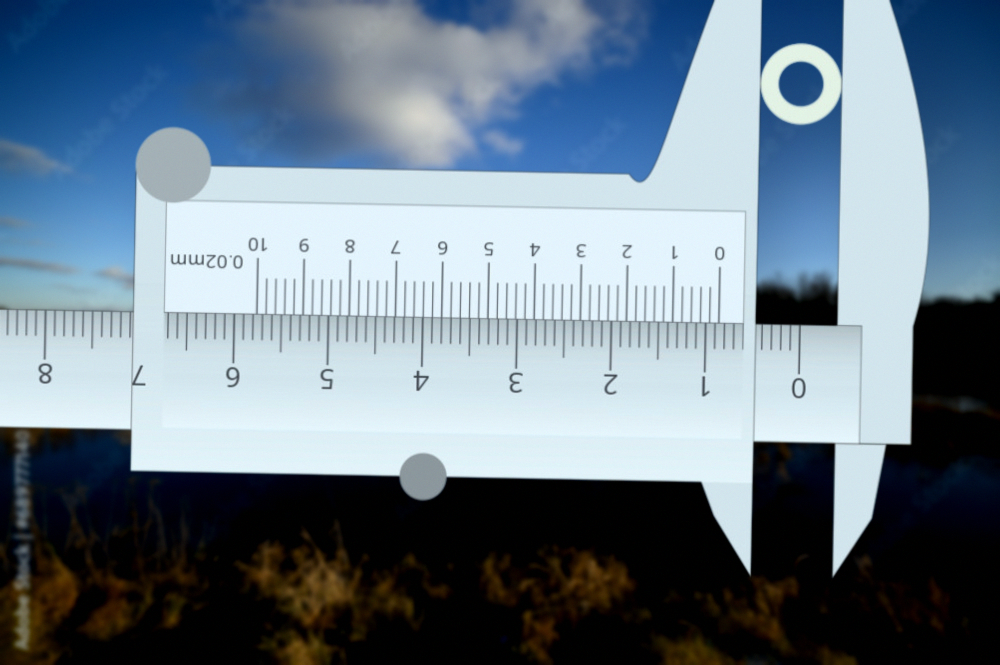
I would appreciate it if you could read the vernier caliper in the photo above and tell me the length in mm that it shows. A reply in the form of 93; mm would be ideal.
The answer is 8.6; mm
